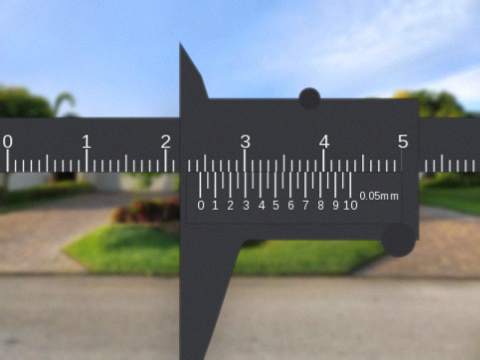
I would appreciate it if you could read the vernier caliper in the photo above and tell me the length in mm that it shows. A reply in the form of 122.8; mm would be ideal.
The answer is 24.4; mm
